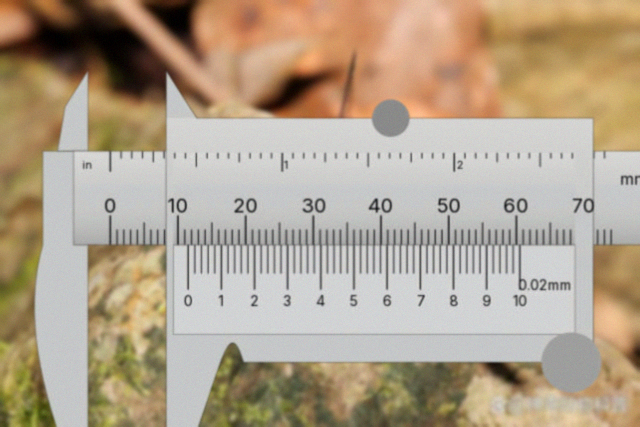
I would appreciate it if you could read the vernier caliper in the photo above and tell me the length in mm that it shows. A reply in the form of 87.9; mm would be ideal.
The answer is 11.5; mm
